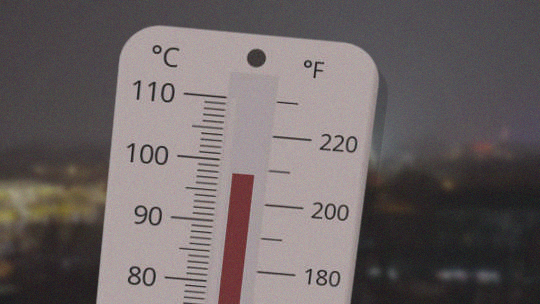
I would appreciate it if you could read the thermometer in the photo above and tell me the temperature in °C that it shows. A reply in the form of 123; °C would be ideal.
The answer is 98; °C
